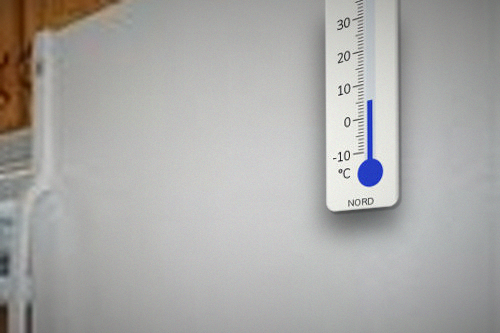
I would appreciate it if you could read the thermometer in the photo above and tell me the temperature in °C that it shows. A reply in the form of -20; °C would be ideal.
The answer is 5; °C
